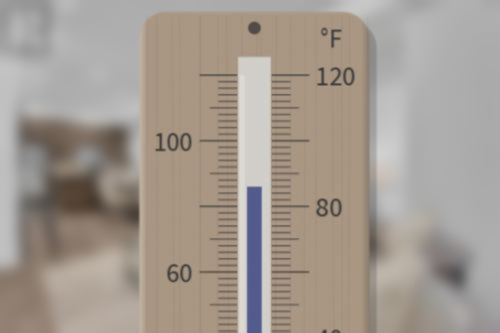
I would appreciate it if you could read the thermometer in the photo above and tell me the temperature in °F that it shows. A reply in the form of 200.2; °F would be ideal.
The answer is 86; °F
